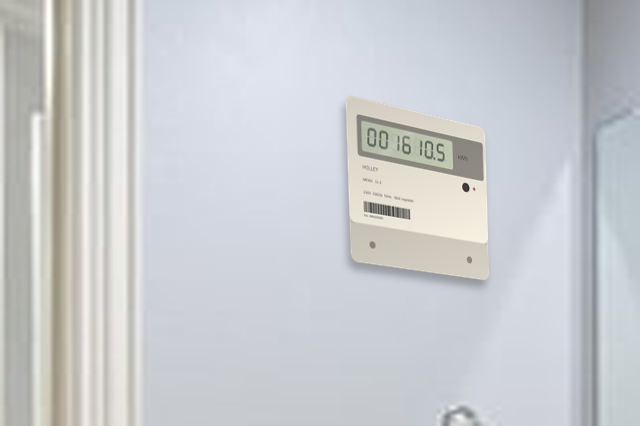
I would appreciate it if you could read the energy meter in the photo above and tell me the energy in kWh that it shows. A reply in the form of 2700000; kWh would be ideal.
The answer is 1610.5; kWh
